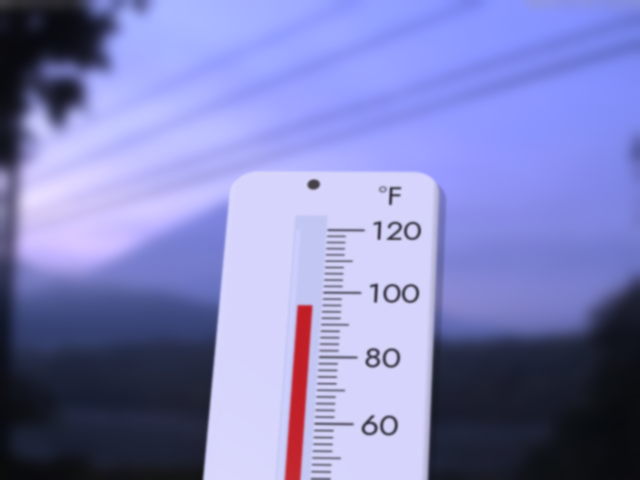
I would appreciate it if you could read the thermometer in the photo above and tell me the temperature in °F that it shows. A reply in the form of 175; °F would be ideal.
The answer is 96; °F
